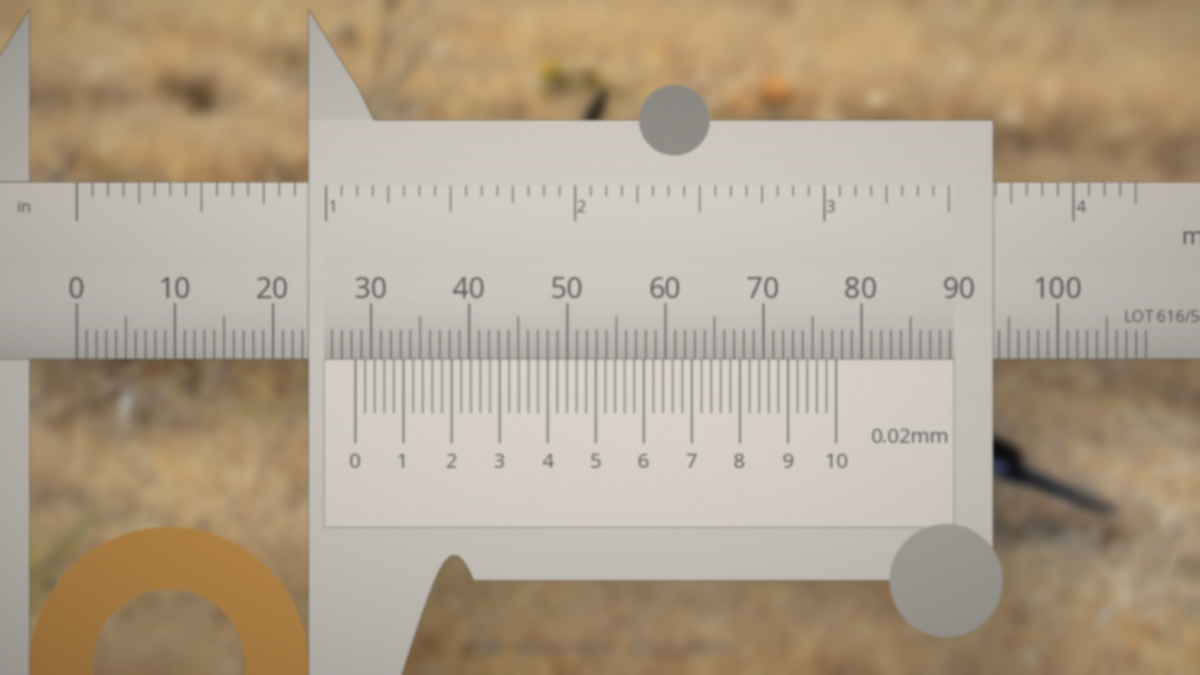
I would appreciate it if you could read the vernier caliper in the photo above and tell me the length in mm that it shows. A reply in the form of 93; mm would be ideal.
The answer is 28.4; mm
